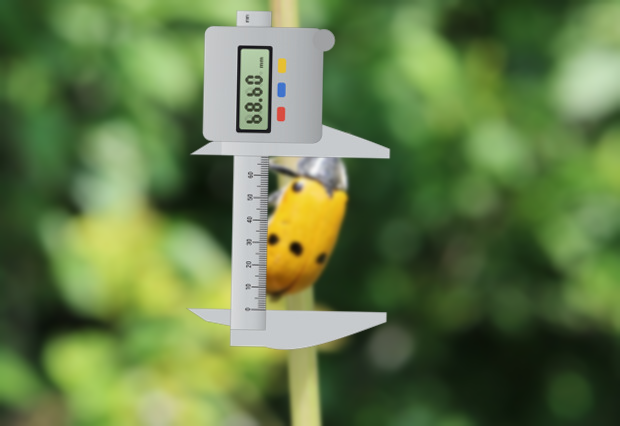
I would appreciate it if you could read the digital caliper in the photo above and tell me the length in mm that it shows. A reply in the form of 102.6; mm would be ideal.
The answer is 68.60; mm
